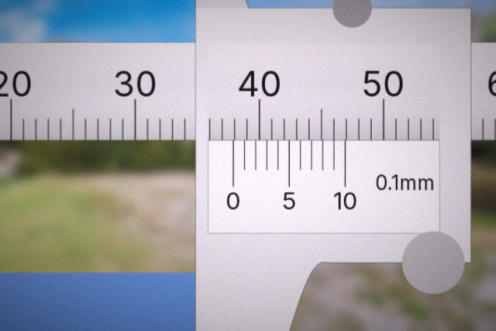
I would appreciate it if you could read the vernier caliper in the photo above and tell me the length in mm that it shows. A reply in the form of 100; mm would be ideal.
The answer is 37.9; mm
